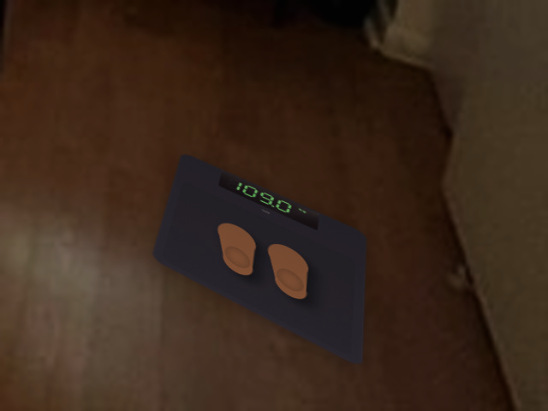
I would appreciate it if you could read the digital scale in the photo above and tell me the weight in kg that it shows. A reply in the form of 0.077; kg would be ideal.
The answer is 109.0; kg
